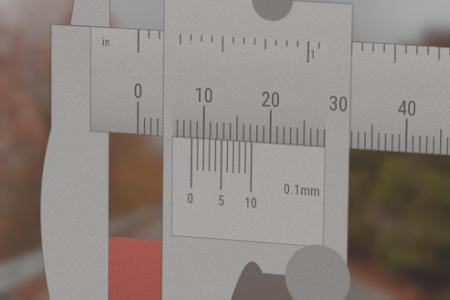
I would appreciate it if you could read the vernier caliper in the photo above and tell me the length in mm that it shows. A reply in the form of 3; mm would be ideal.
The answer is 8.2; mm
